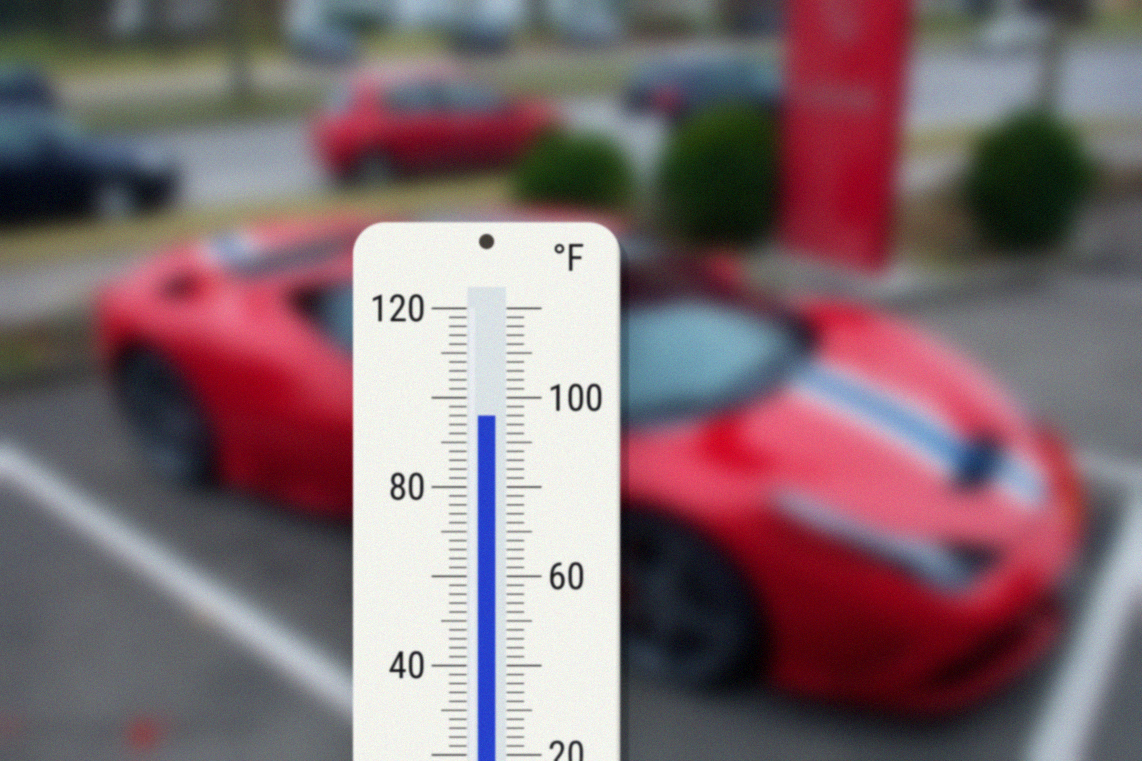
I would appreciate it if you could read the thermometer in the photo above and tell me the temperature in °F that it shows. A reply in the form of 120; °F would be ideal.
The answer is 96; °F
